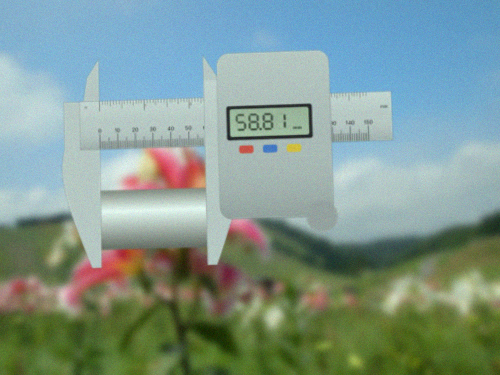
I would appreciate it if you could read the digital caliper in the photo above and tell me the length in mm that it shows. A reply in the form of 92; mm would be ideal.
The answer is 58.81; mm
